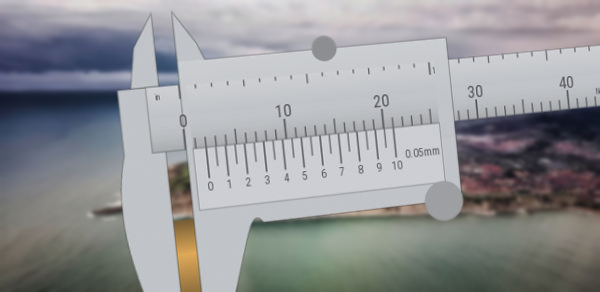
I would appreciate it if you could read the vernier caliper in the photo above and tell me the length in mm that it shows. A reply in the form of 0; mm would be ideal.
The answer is 2.0; mm
